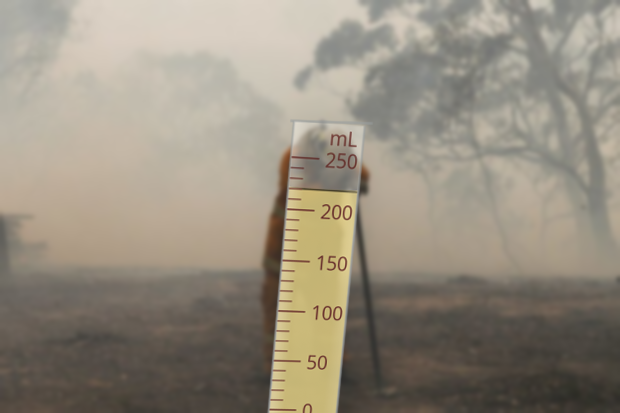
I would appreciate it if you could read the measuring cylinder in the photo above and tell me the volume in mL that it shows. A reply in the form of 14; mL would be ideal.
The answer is 220; mL
